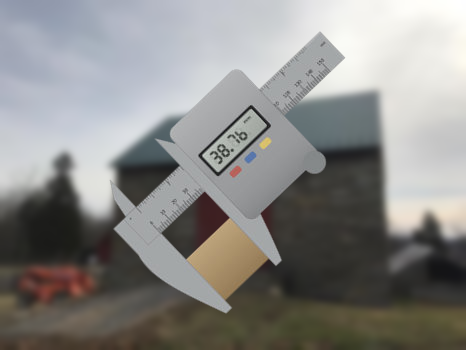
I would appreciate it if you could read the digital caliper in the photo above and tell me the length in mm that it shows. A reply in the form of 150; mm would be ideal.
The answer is 38.76; mm
